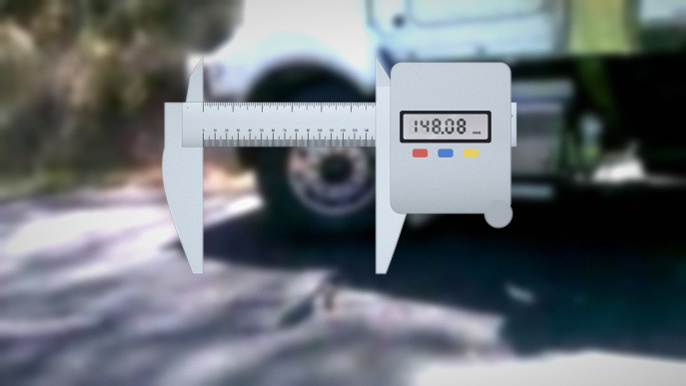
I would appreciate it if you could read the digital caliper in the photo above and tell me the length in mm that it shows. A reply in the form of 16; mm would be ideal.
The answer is 148.08; mm
